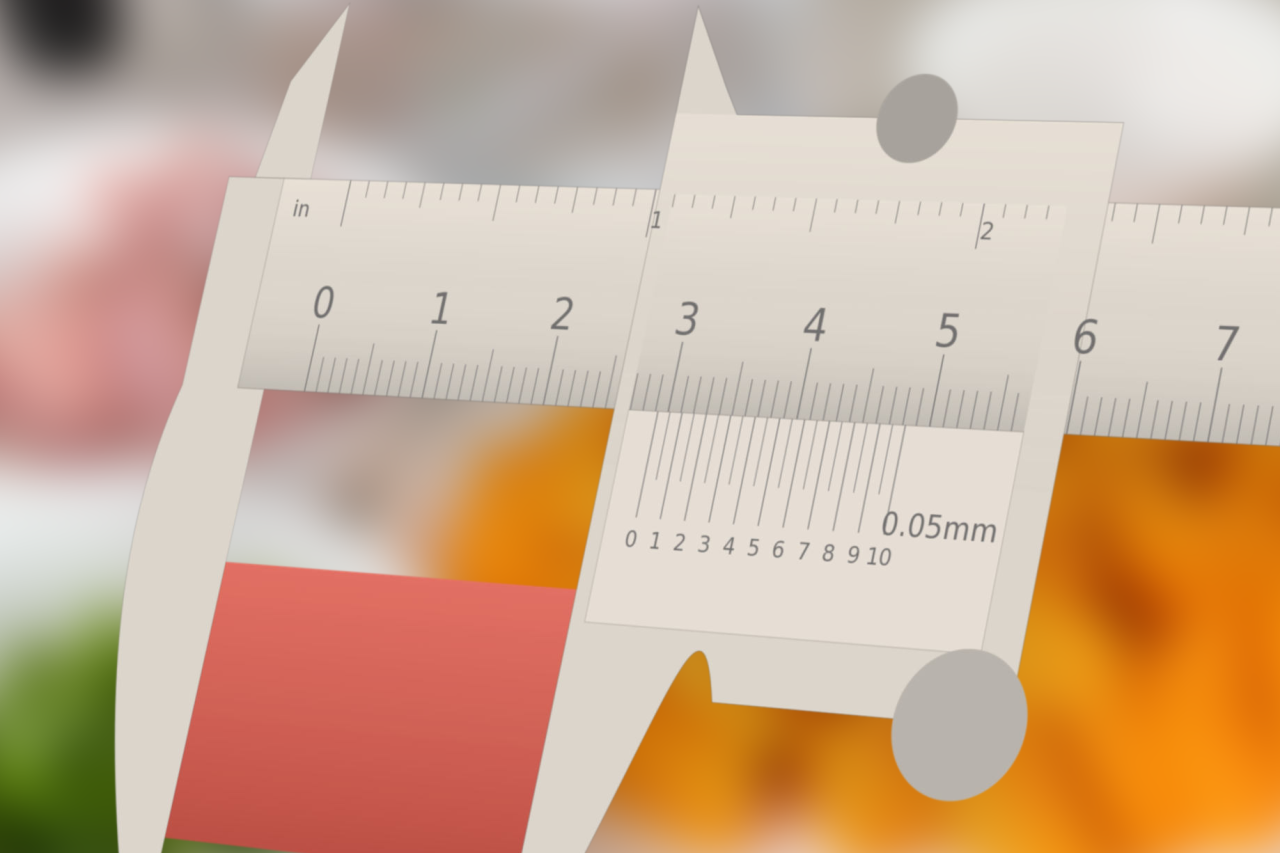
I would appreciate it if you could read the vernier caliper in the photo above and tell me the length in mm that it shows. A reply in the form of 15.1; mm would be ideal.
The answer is 29.2; mm
